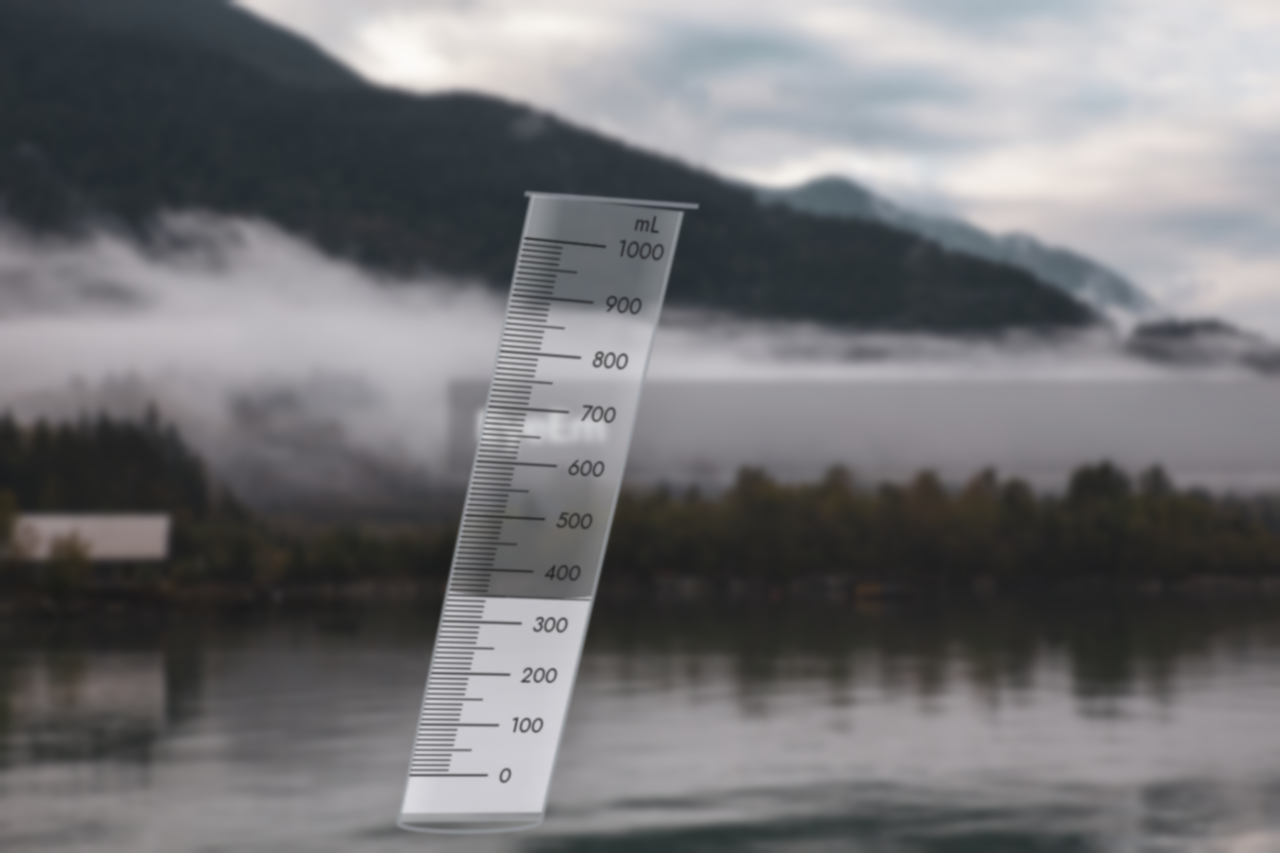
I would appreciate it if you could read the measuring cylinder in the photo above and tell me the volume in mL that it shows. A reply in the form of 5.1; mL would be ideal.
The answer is 350; mL
